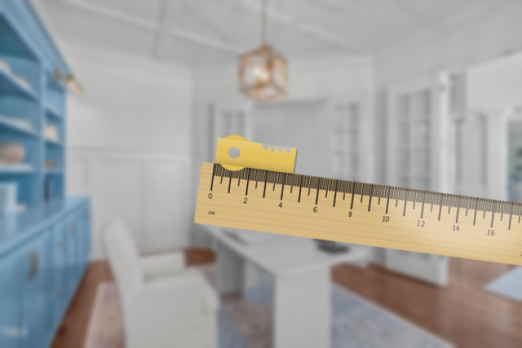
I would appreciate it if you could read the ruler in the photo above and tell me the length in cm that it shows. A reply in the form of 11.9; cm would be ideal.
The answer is 4.5; cm
